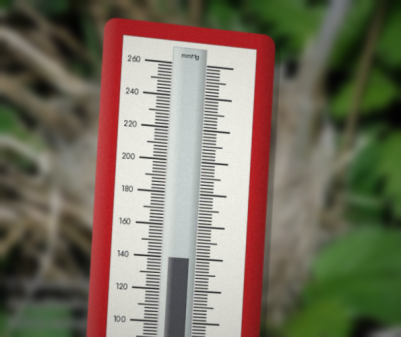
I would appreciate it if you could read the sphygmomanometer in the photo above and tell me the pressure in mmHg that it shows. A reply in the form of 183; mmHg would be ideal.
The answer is 140; mmHg
